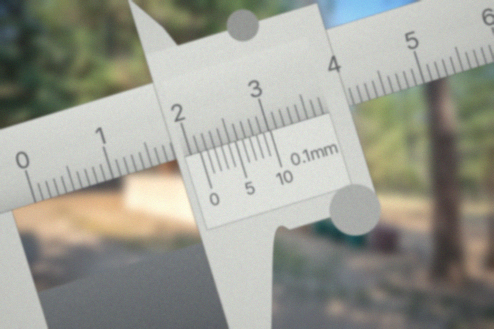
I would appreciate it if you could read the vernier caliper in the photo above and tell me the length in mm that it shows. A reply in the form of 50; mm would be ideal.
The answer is 21.2; mm
